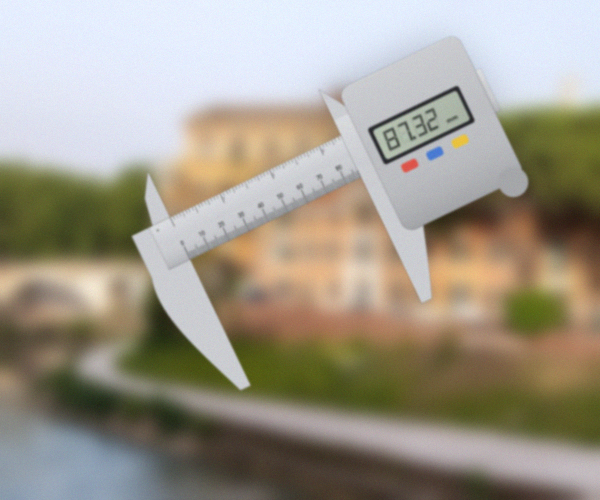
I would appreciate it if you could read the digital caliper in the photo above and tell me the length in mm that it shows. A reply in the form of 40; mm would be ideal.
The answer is 87.32; mm
